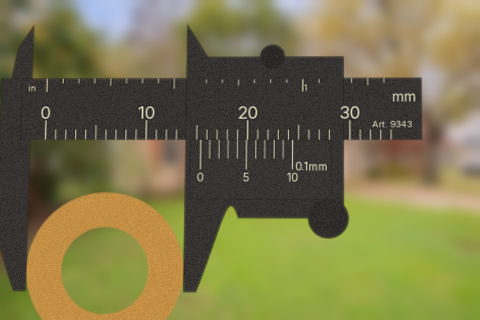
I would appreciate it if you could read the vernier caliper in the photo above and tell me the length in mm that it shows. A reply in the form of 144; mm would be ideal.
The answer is 15.4; mm
